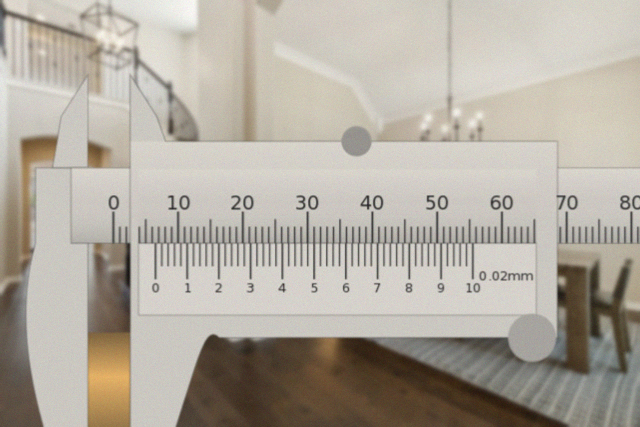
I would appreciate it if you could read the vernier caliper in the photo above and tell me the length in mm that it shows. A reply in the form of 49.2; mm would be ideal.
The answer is 6.5; mm
